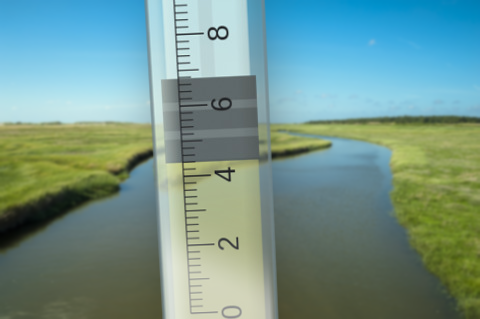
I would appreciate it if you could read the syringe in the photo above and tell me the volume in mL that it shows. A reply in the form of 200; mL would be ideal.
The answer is 4.4; mL
